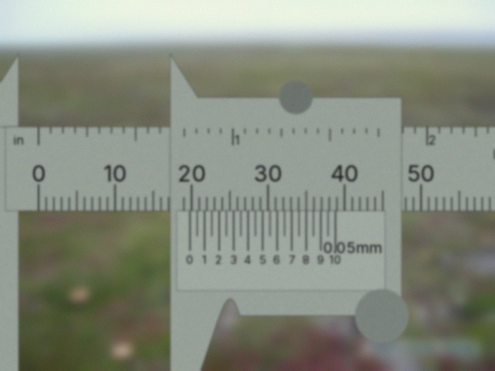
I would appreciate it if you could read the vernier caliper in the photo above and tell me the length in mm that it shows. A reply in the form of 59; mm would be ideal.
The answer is 19.8; mm
